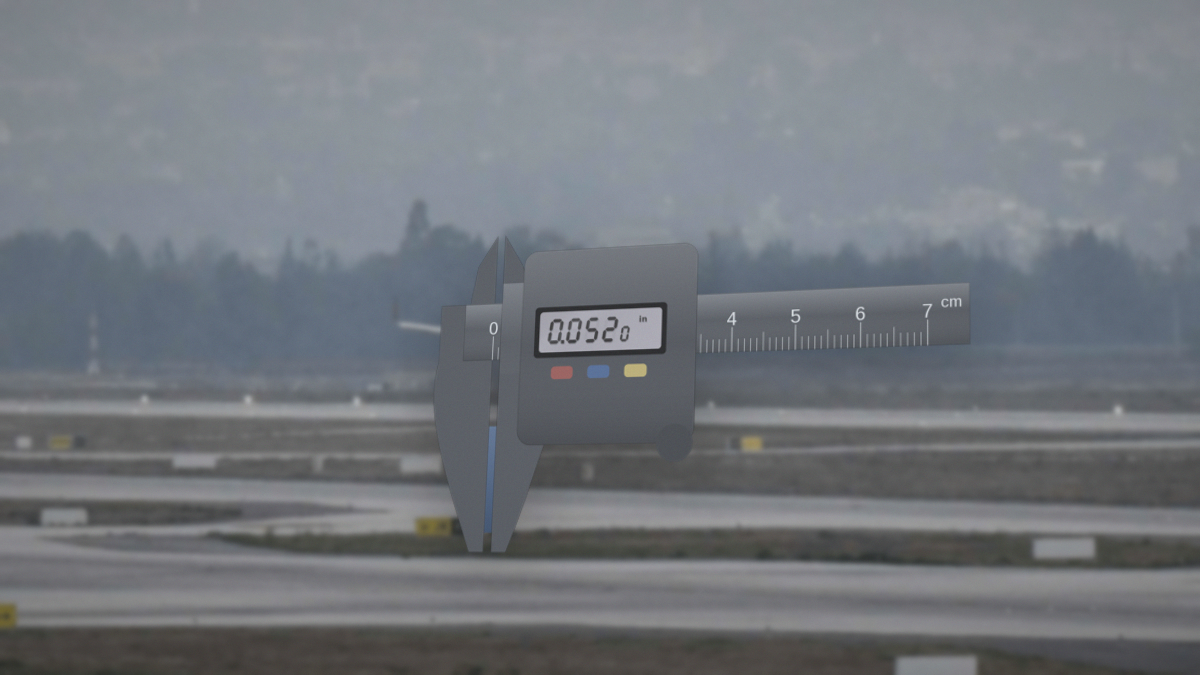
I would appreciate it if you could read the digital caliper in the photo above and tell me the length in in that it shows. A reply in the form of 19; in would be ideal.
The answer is 0.0520; in
